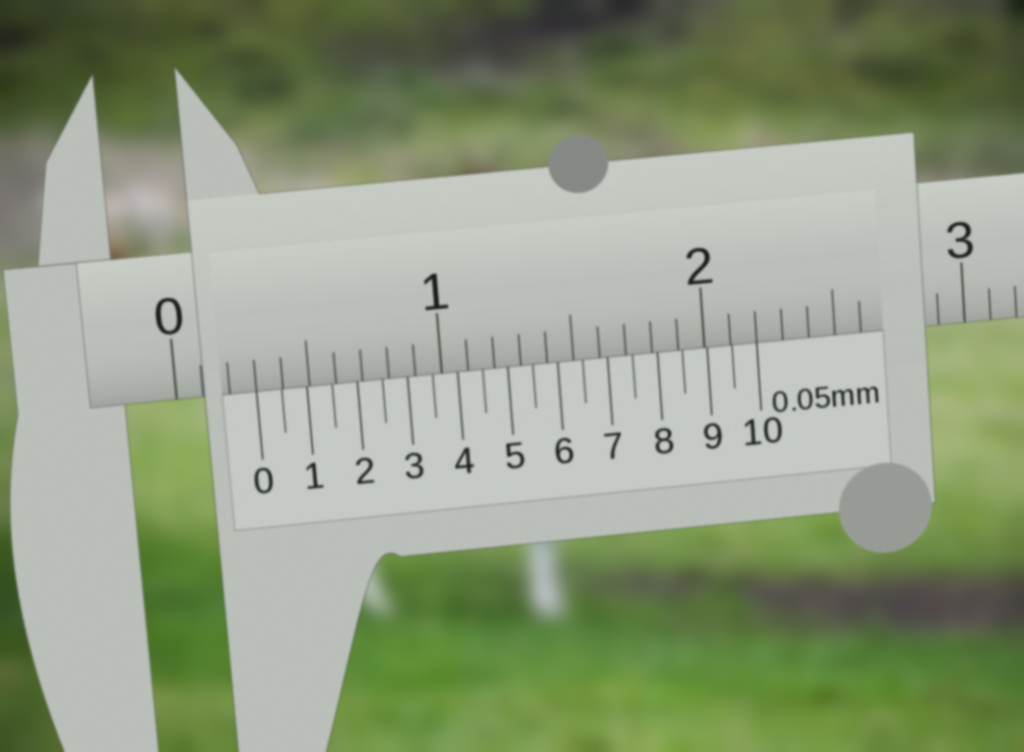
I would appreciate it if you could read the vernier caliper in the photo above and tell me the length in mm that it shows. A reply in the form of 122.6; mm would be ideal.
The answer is 3.0; mm
